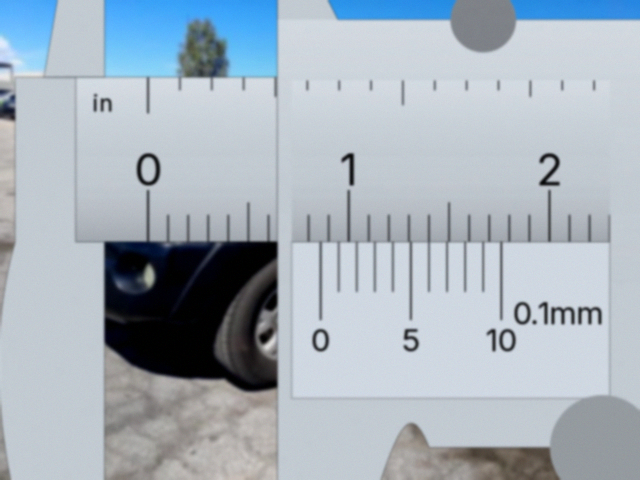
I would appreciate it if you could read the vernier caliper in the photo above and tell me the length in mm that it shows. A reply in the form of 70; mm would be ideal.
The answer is 8.6; mm
